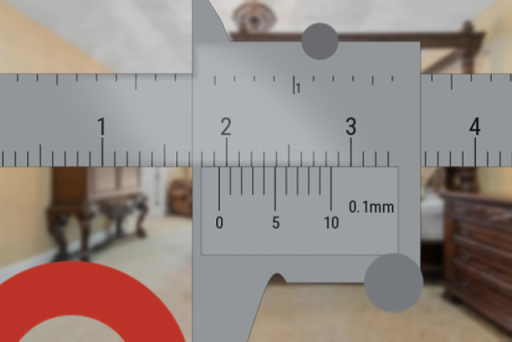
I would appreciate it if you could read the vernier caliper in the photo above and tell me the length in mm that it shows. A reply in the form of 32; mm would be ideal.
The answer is 19.4; mm
